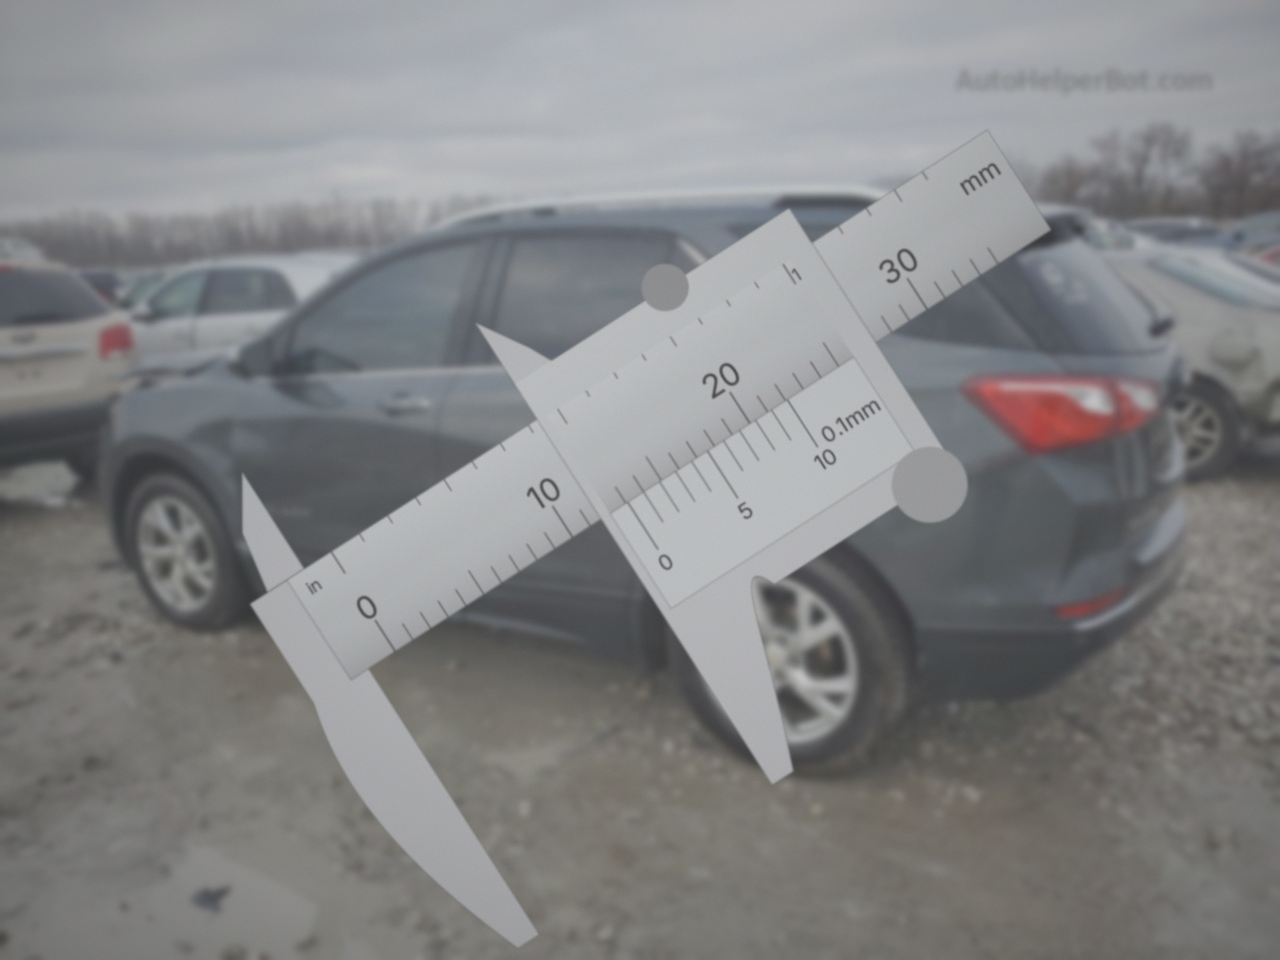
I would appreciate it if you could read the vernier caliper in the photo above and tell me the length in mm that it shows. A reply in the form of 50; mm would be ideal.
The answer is 13.1; mm
